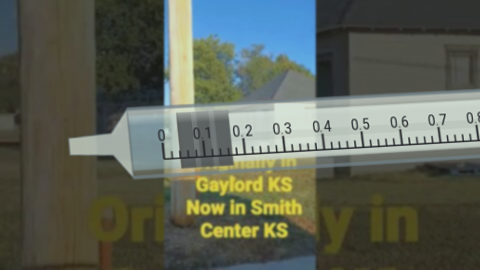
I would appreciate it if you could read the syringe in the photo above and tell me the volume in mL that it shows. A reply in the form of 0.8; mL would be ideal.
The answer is 0.04; mL
